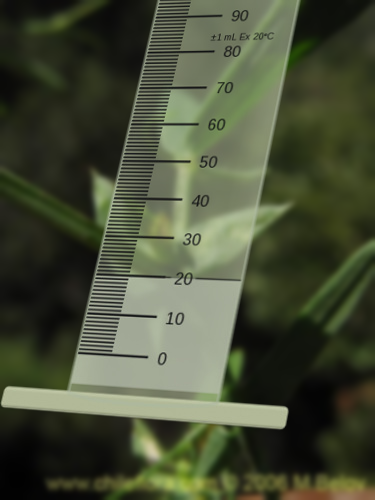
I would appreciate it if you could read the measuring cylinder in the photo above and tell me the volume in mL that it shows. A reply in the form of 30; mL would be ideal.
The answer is 20; mL
